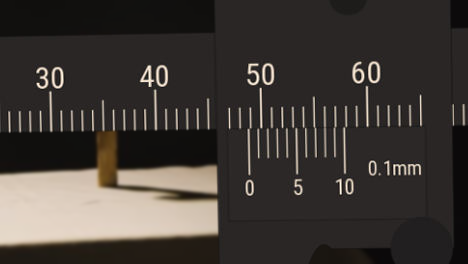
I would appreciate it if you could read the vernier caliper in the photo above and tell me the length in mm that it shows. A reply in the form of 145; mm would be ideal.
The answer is 48.8; mm
